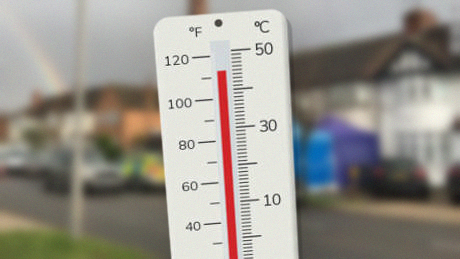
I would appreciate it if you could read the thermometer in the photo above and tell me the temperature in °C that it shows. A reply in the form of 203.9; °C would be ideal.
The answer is 45; °C
